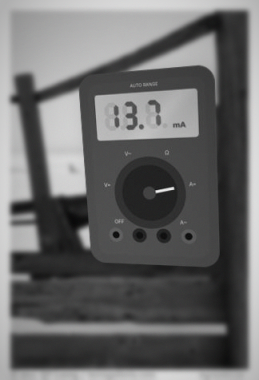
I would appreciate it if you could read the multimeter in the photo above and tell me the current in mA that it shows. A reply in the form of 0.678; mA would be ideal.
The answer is 13.7; mA
